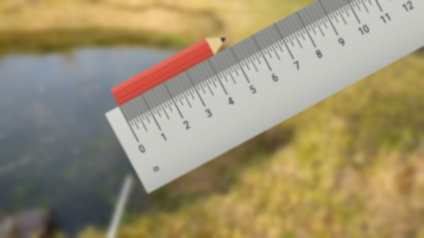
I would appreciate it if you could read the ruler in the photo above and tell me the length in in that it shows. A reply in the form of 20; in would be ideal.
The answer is 5; in
